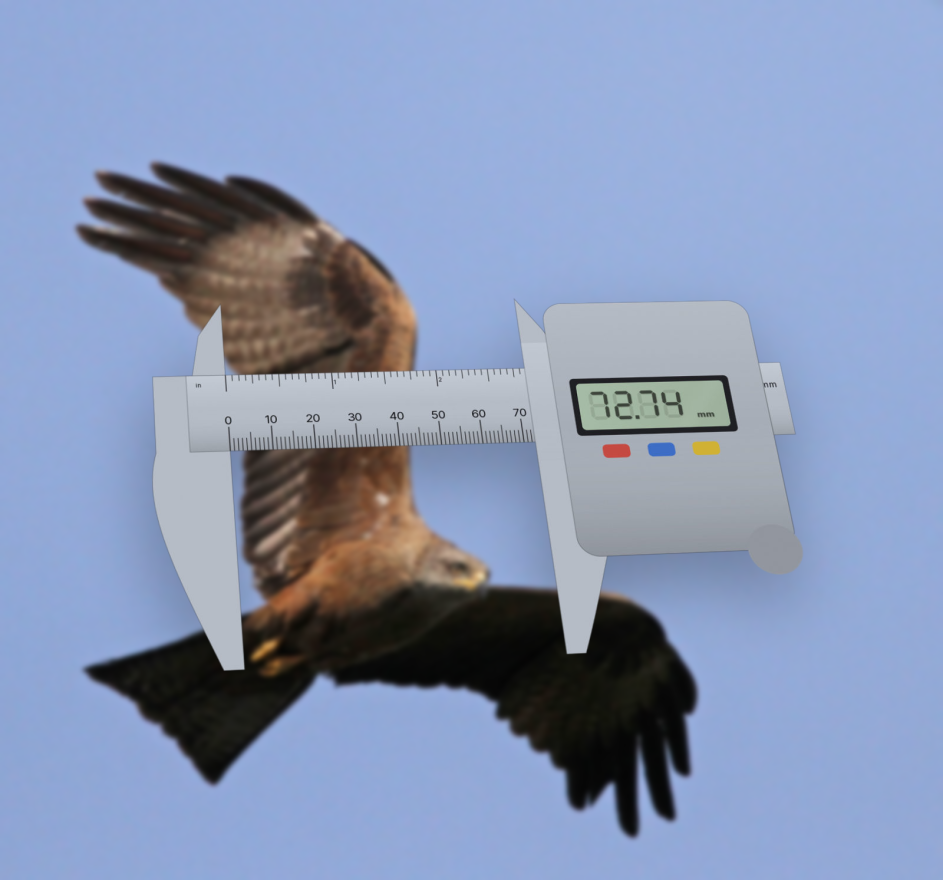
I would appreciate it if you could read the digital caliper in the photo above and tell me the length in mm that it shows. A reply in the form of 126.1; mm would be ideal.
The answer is 72.74; mm
